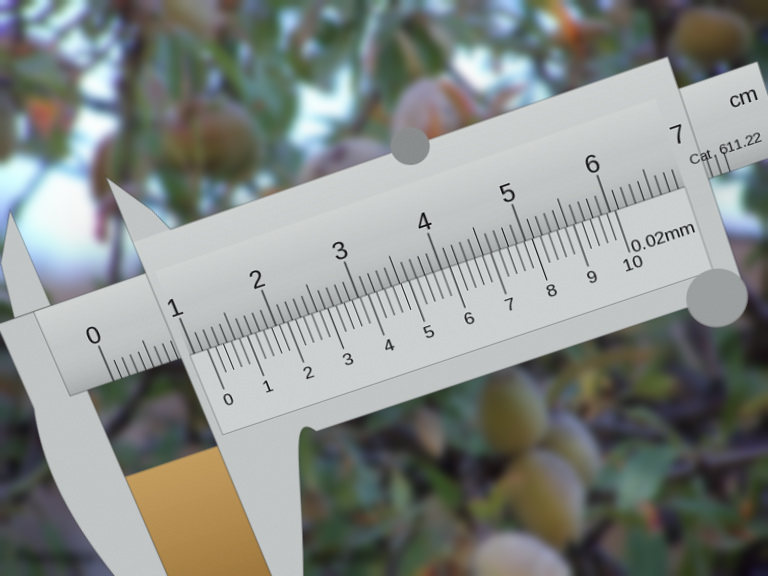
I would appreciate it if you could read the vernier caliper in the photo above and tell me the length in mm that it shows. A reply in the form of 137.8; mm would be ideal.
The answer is 11.6; mm
